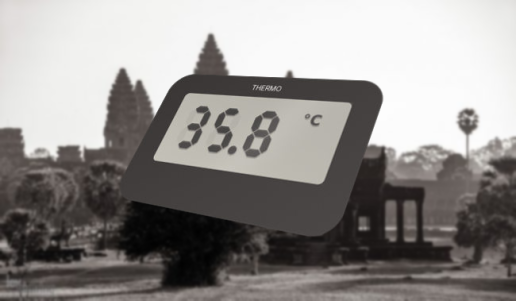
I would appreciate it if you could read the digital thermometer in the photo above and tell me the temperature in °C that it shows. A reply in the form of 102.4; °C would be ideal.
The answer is 35.8; °C
